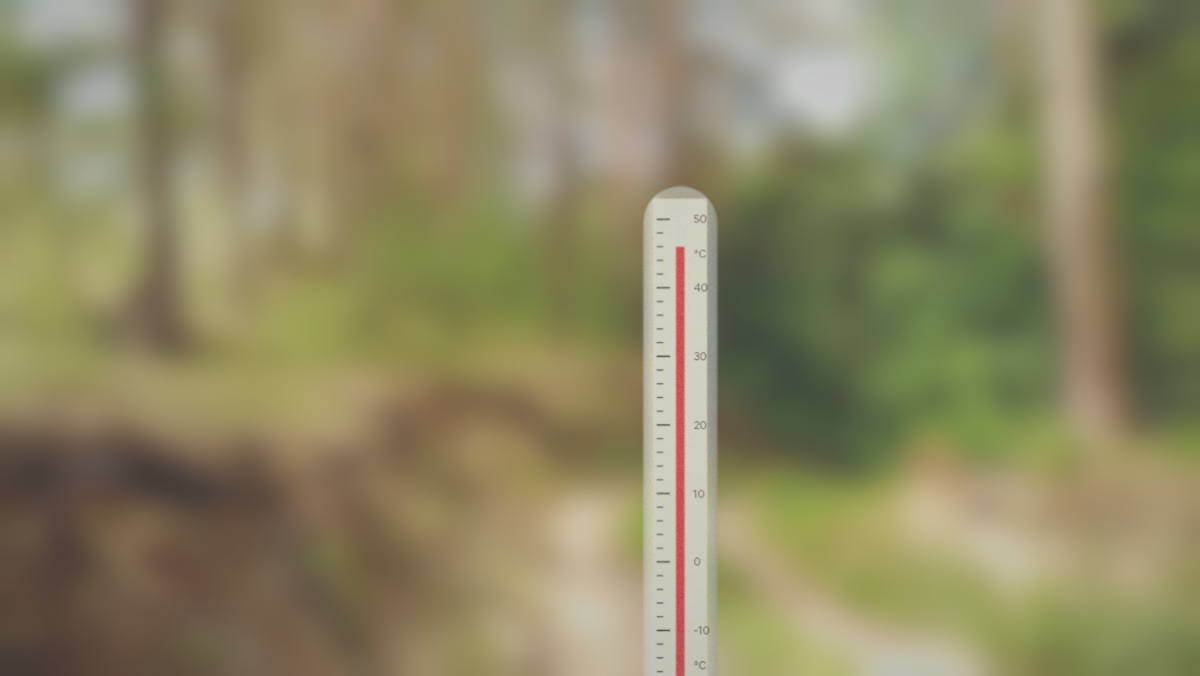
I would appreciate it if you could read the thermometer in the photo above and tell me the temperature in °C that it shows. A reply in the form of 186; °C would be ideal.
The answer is 46; °C
